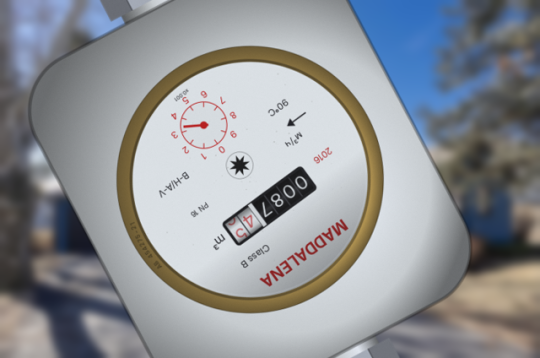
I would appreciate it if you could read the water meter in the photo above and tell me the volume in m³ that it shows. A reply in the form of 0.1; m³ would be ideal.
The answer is 87.453; m³
